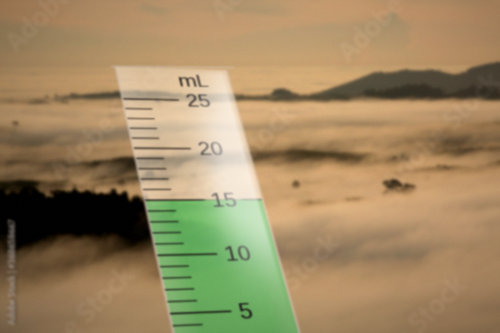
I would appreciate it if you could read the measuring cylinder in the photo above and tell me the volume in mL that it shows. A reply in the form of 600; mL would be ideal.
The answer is 15; mL
